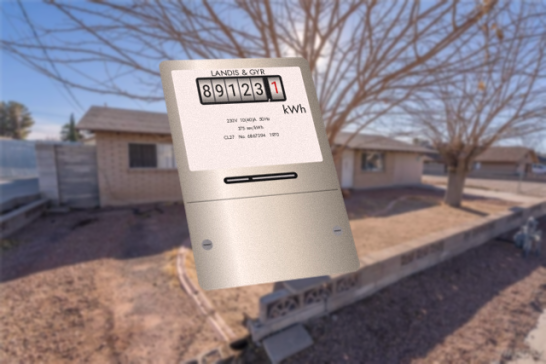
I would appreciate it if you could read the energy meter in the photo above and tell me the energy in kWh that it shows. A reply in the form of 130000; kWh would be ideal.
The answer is 89123.1; kWh
